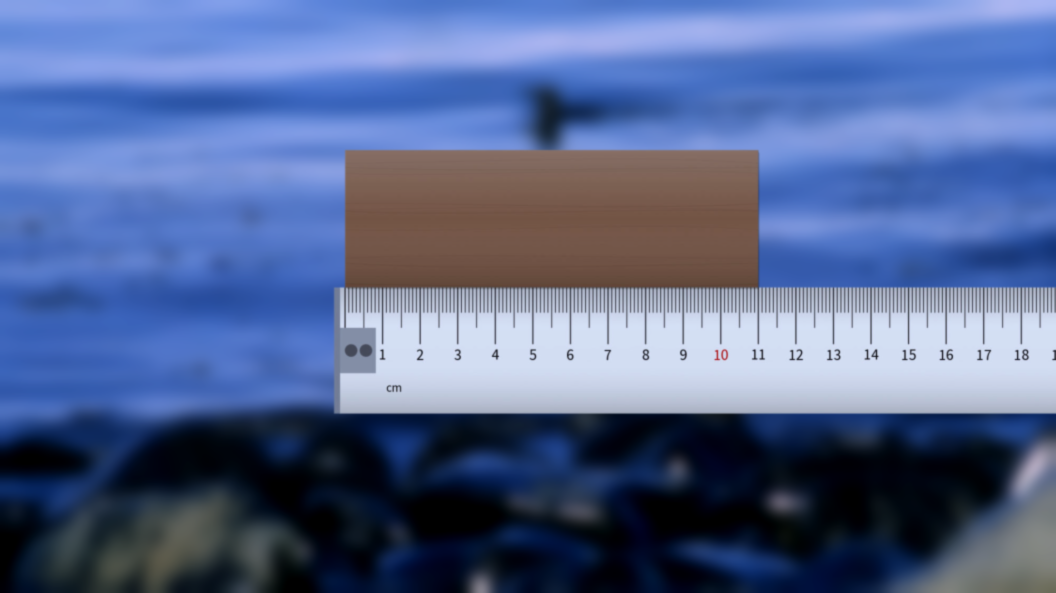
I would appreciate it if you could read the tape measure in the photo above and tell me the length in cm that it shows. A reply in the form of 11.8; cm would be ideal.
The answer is 11; cm
